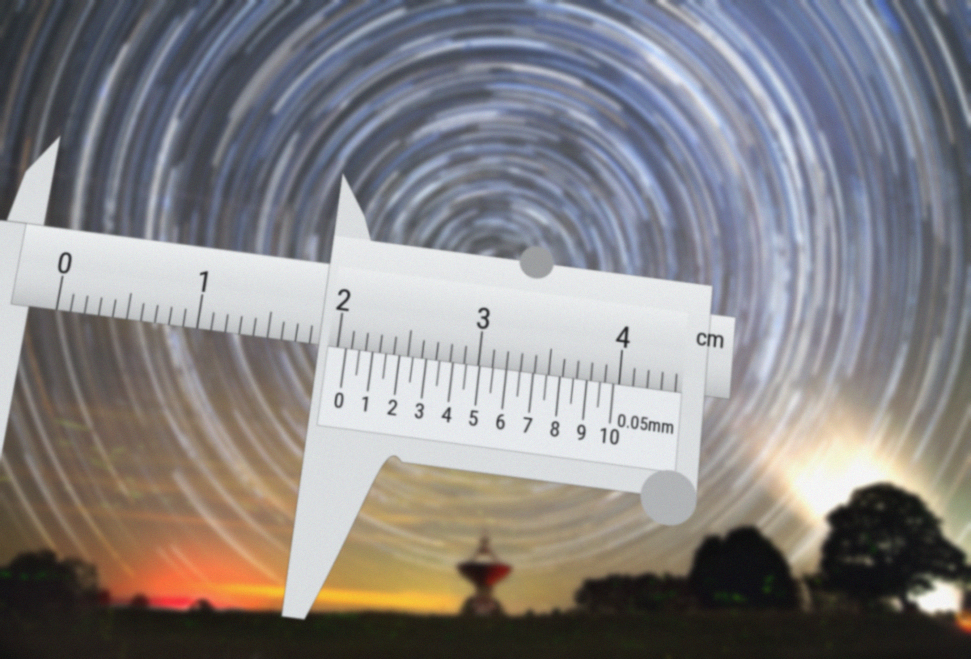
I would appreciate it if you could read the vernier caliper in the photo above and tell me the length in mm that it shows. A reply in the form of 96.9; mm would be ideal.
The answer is 20.6; mm
